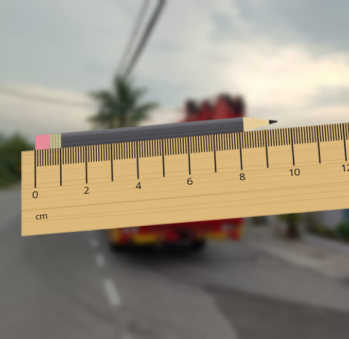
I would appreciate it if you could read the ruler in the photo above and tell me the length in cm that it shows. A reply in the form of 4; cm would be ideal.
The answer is 9.5; cm
